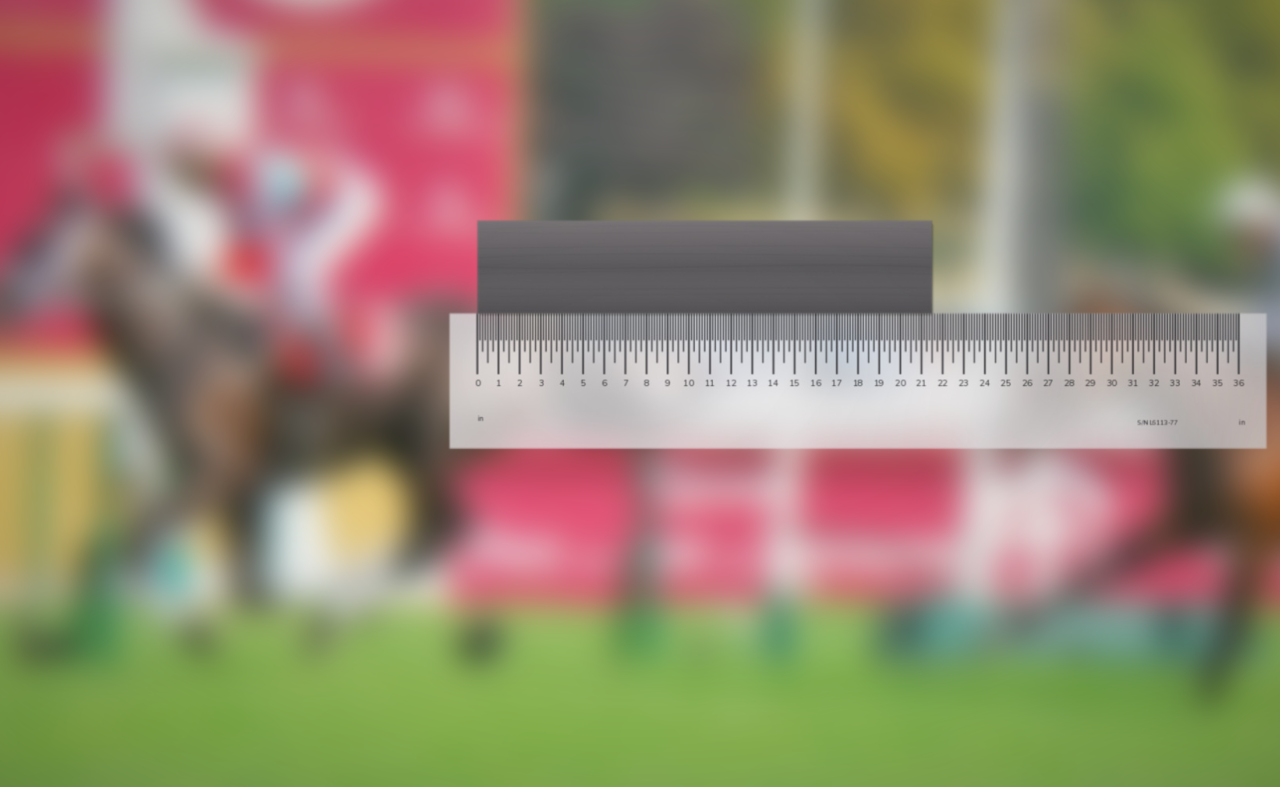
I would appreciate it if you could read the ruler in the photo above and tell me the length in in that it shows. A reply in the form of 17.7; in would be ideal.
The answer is 21.5; in
